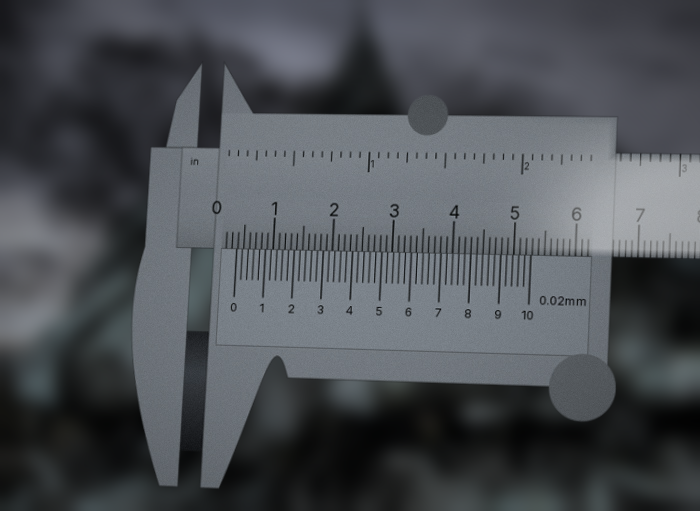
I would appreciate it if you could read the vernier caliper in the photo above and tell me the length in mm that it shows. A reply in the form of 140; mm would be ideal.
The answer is 3.8; mm
